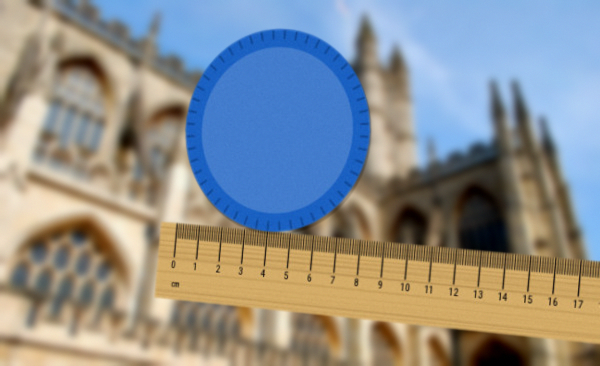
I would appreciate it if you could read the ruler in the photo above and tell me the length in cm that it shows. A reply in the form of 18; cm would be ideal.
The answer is 8; cm
